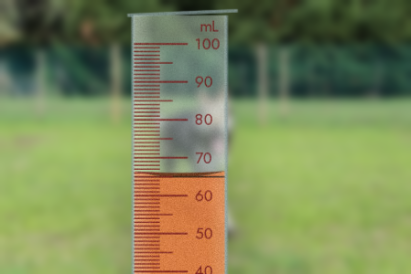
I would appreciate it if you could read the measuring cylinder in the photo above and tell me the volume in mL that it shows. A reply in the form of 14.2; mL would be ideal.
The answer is 65; mL
